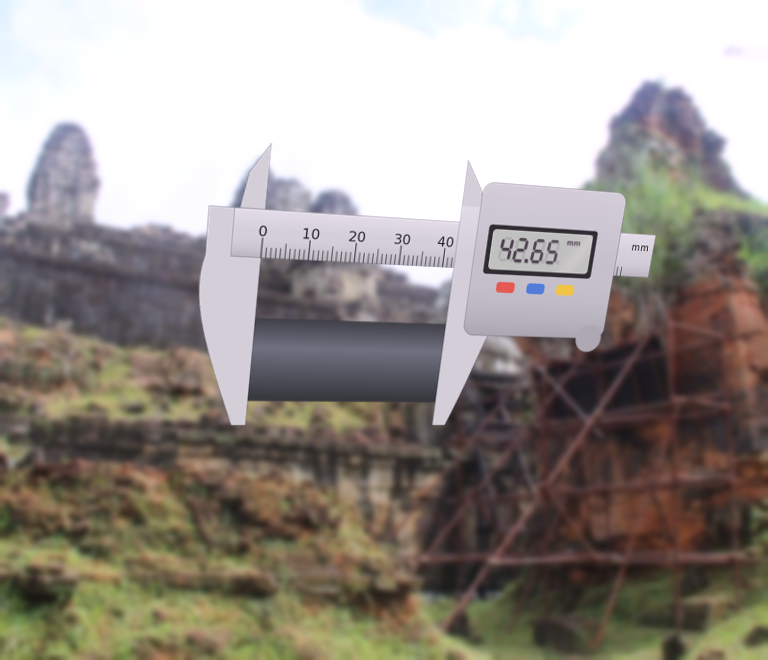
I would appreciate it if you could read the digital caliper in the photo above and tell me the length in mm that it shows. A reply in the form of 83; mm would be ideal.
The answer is 42.65; mm
